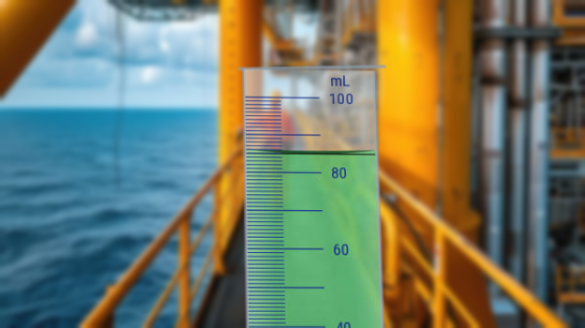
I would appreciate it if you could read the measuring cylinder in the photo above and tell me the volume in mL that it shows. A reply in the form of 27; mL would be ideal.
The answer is 85; mL
